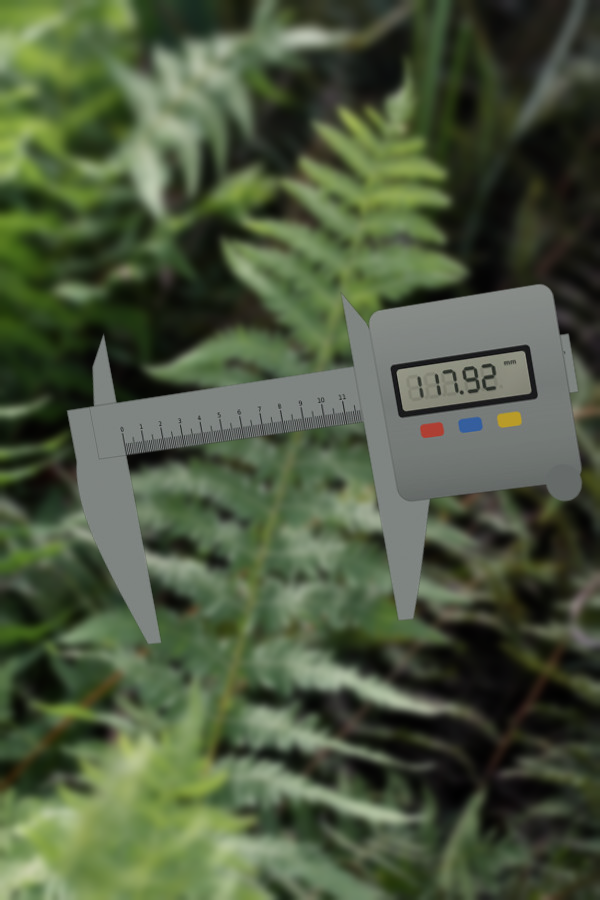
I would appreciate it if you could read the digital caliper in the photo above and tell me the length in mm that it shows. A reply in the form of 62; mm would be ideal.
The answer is 117.92; mm
